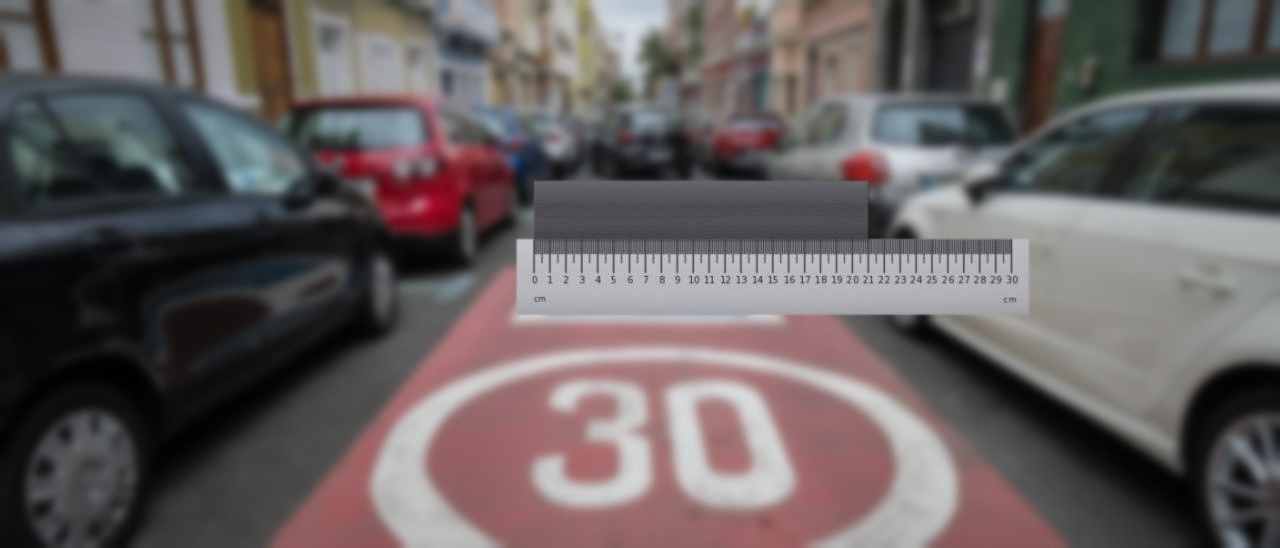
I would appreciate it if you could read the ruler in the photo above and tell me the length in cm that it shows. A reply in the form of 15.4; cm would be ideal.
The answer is 21; cm
